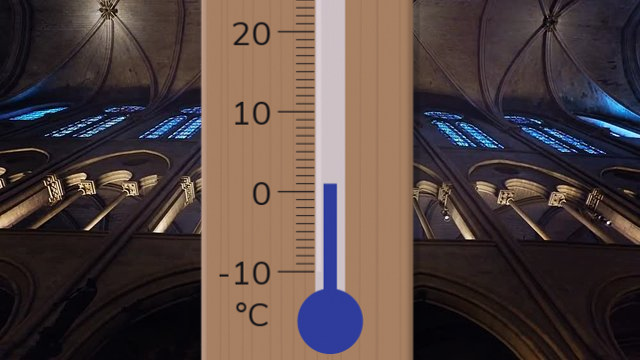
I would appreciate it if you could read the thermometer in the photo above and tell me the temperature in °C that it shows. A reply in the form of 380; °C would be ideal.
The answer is 1; °C
